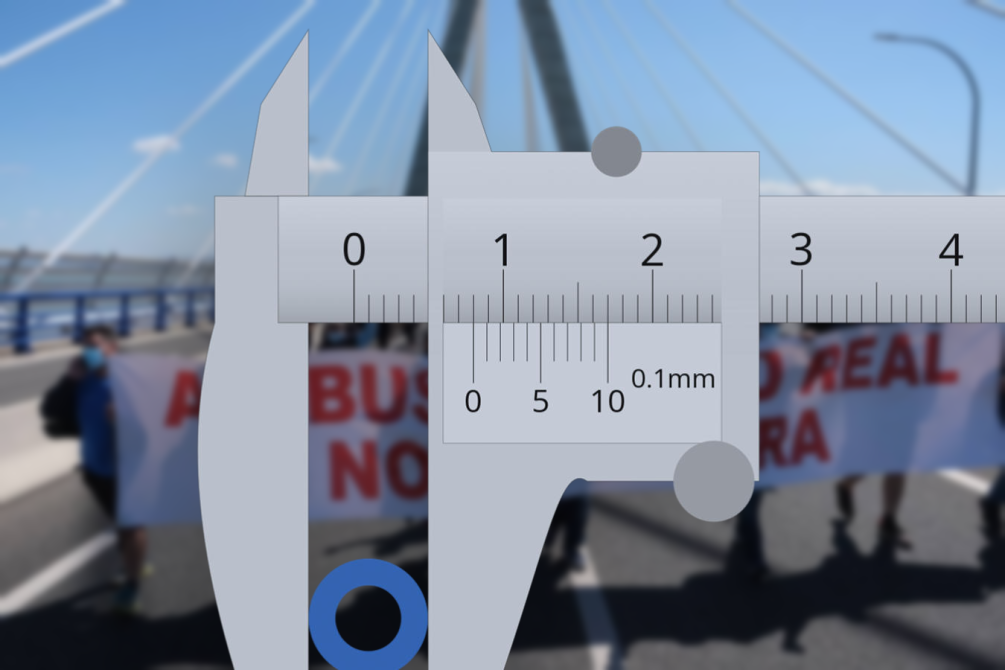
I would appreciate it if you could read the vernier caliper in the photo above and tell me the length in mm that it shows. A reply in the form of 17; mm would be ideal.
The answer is 8.0; mm
